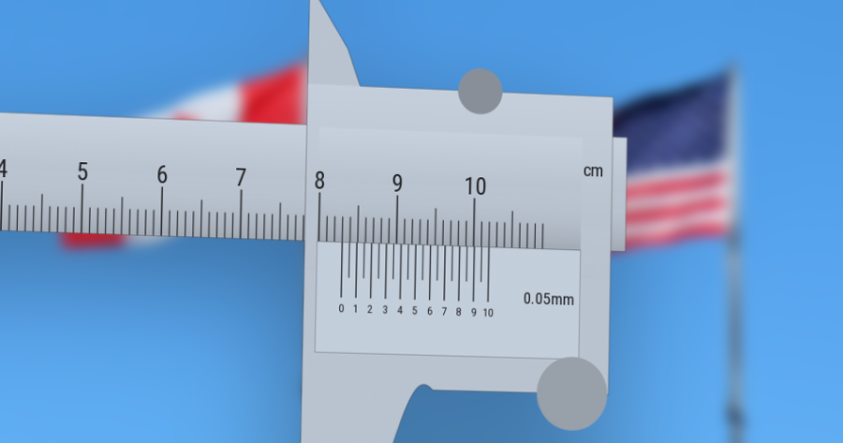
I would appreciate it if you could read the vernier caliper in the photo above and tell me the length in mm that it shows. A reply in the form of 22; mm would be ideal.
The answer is 83.0; mm
